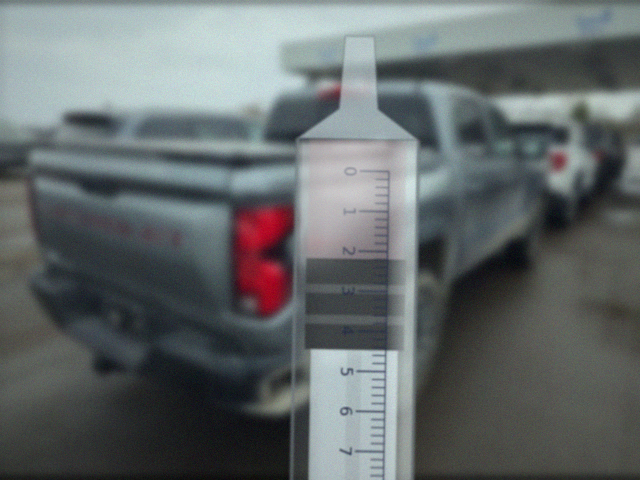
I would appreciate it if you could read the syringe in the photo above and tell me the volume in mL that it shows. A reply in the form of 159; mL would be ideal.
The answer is 2.2; mL
